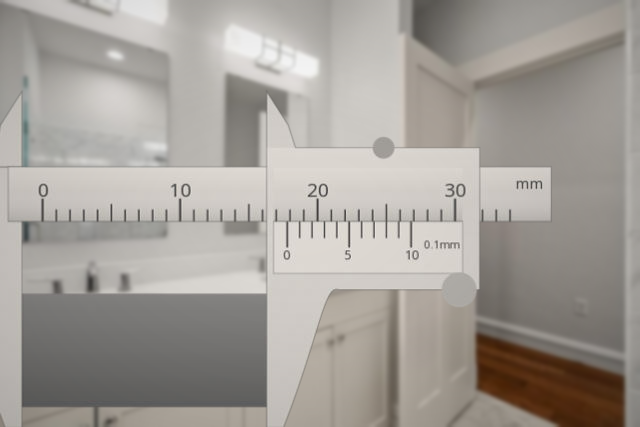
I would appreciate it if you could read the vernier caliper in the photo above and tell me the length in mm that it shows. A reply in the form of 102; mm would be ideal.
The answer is 17.8; mm
